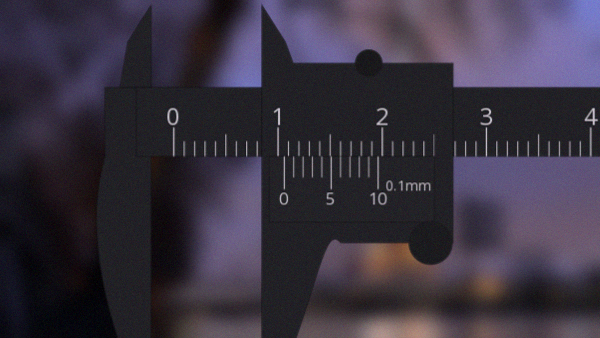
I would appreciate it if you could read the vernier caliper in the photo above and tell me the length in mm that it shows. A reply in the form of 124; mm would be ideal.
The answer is 10.6; mm
